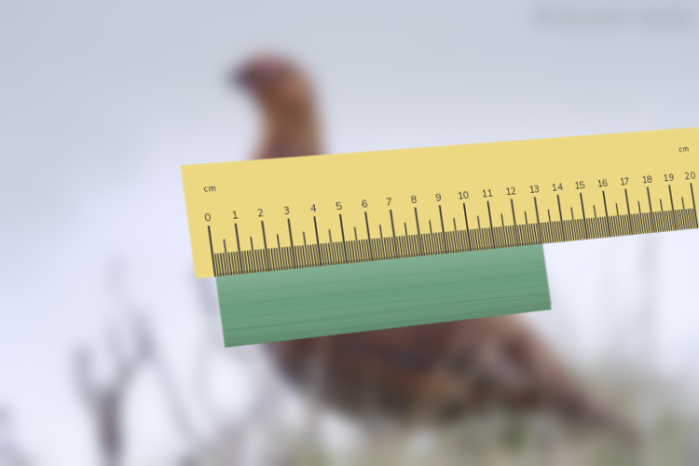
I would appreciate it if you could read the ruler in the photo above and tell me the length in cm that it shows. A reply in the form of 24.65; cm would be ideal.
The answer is 13; cm
